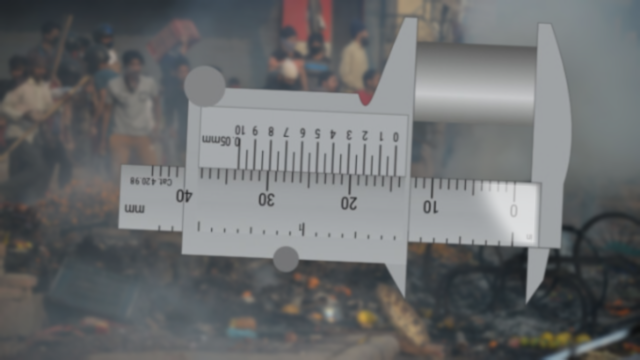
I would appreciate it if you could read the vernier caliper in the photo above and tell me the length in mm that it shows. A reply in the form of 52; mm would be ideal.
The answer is 14.6; mm
